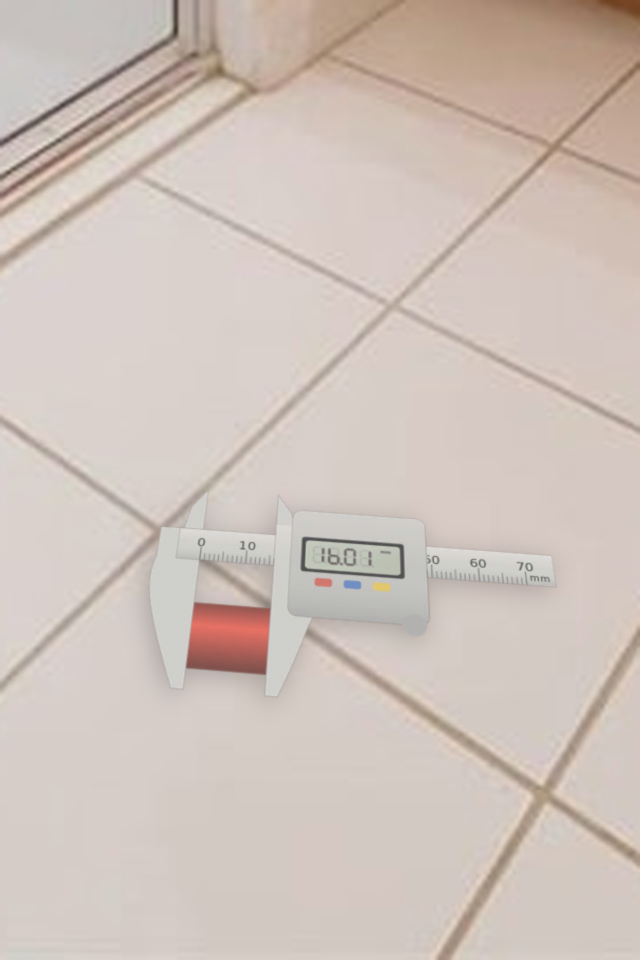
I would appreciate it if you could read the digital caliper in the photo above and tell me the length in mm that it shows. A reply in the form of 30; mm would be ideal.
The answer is 16.01; mm
